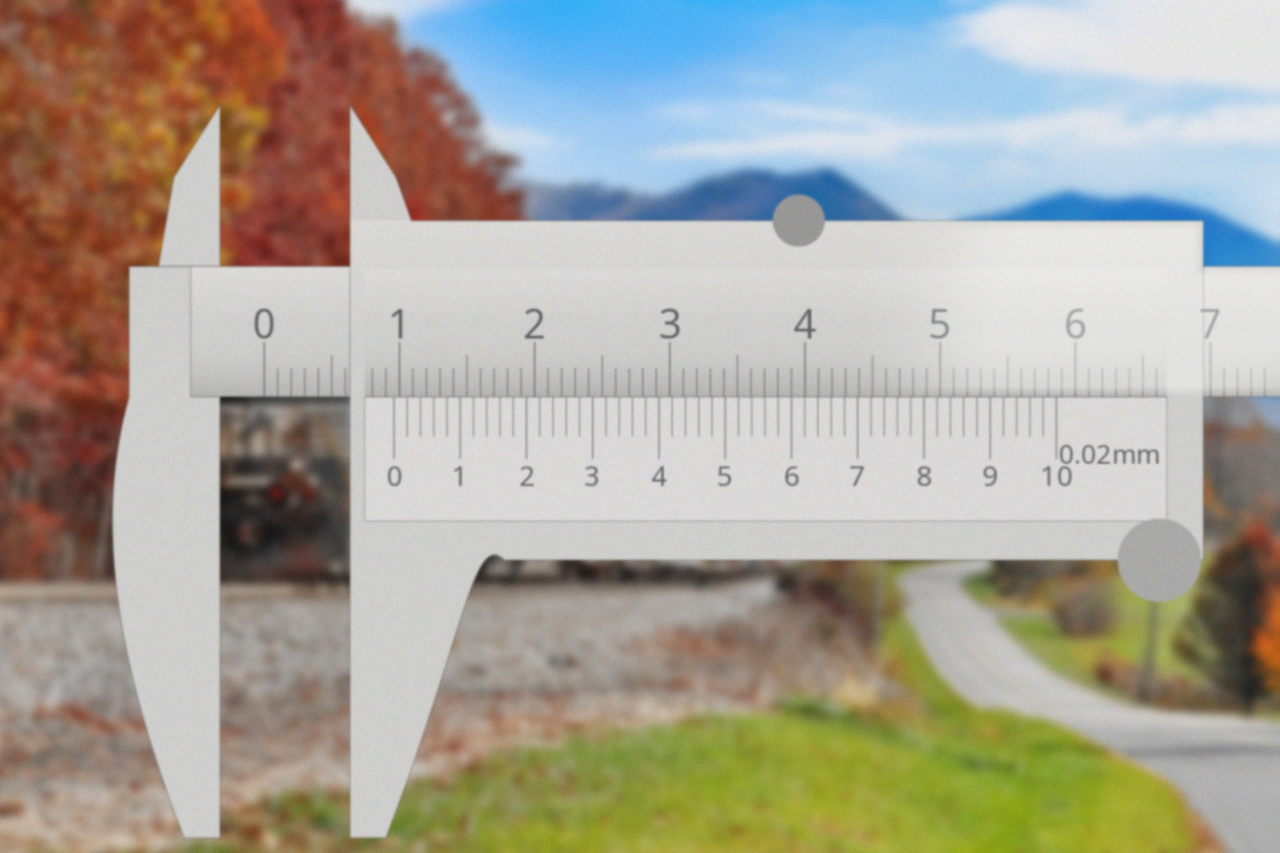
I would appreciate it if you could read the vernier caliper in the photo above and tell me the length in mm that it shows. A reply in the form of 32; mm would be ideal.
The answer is 9.6; mm
